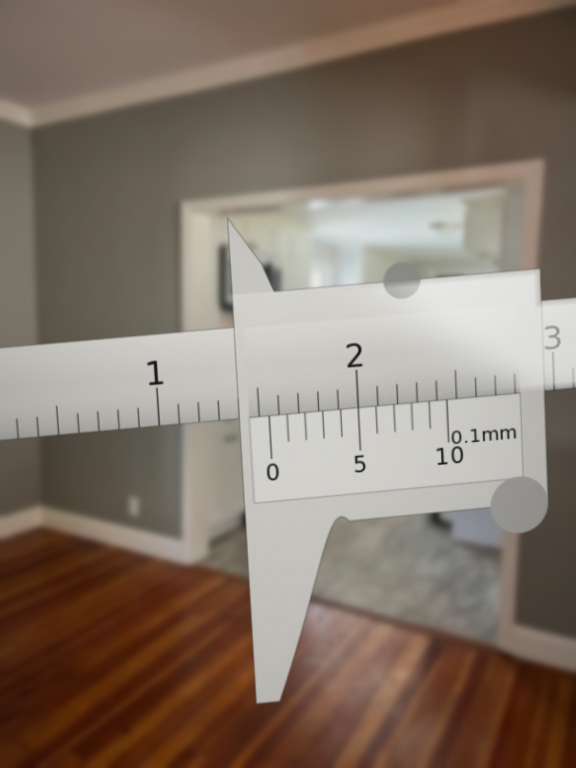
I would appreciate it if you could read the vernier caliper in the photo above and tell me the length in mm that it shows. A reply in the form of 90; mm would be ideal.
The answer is 15.5; mm
